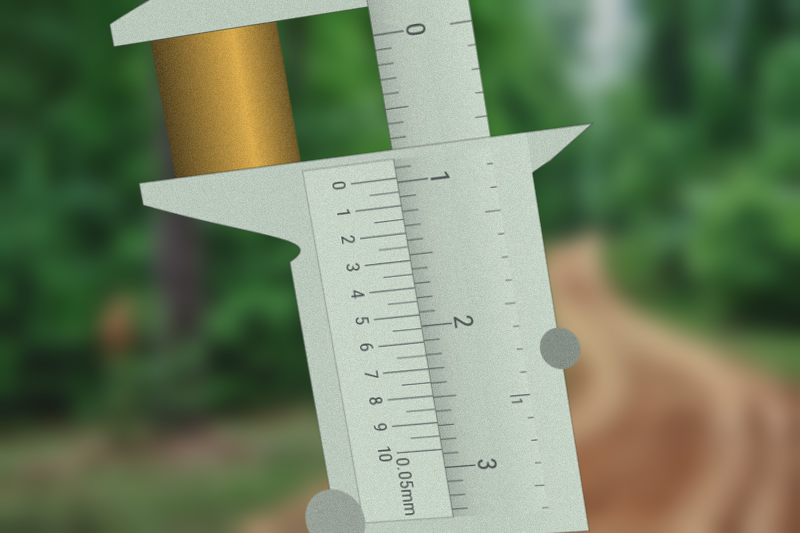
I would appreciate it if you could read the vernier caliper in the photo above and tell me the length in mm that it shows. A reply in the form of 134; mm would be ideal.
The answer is 9.7; mm
